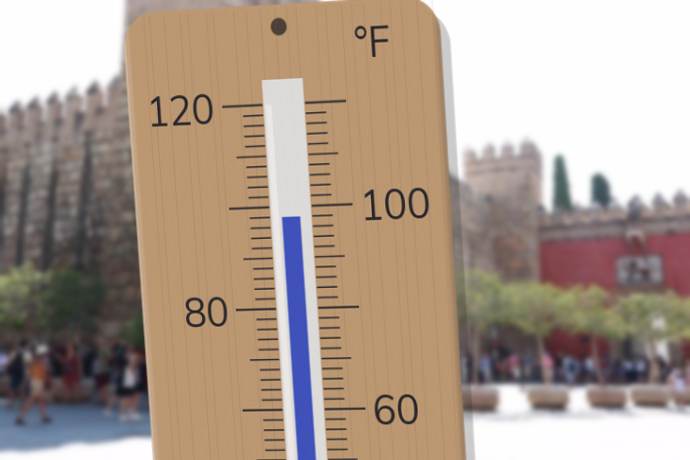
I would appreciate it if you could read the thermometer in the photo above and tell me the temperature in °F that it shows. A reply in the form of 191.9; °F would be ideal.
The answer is 98; °F
